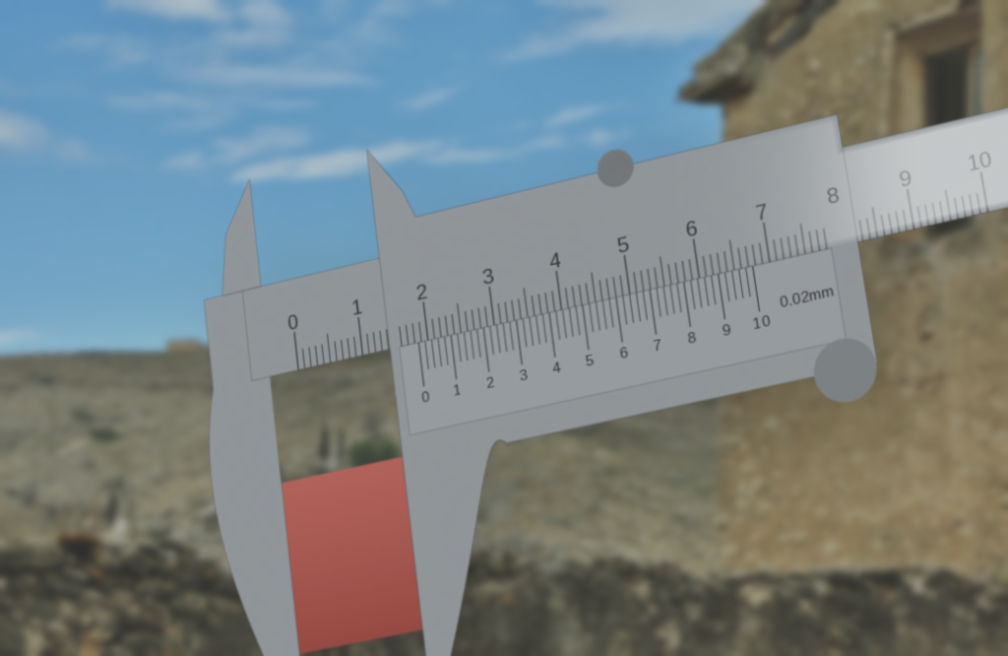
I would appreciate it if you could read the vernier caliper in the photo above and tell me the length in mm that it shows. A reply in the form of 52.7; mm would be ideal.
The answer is 18.6; mm
